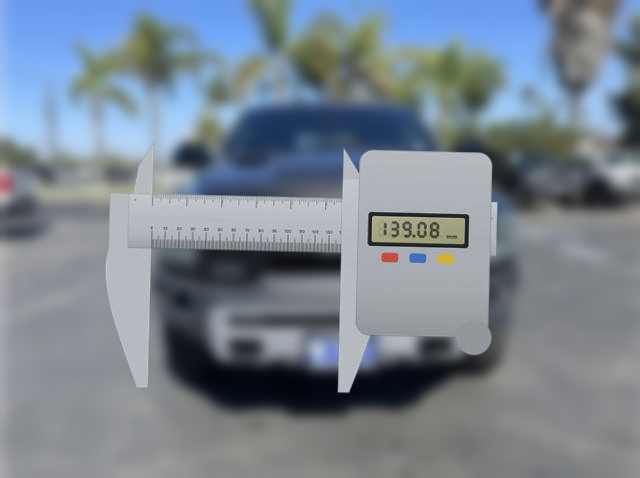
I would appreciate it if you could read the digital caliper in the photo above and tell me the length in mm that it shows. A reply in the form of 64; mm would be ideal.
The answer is 139.08; mm
